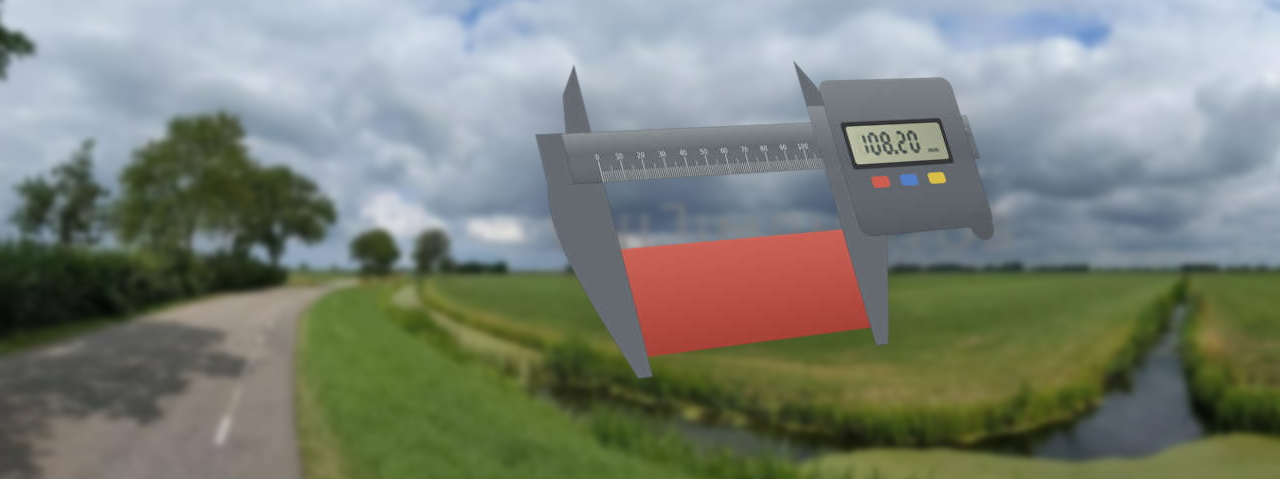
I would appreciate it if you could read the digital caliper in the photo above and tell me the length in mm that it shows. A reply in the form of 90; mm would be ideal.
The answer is 108.20; mm
